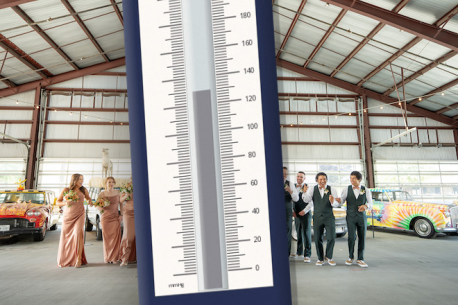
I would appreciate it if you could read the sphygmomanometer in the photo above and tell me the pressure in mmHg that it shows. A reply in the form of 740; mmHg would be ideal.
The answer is 130; mmHg
